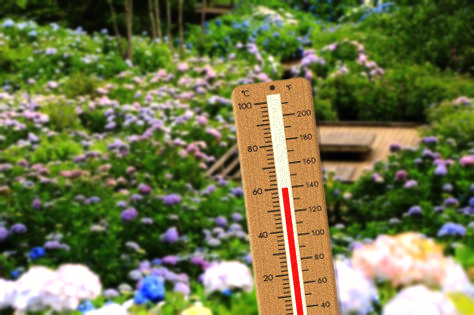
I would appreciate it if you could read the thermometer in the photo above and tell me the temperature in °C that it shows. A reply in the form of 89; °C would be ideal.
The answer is 60; °C
